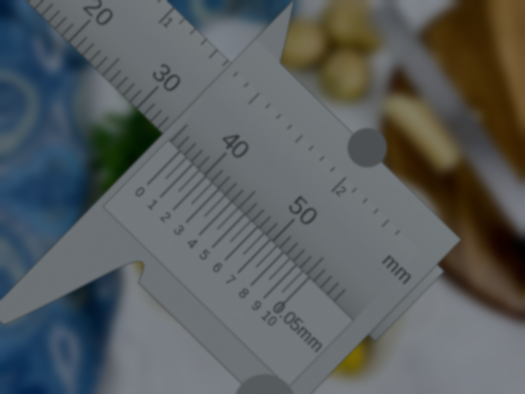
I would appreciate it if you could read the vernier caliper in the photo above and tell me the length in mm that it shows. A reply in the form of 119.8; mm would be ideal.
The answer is 36.4; mm
